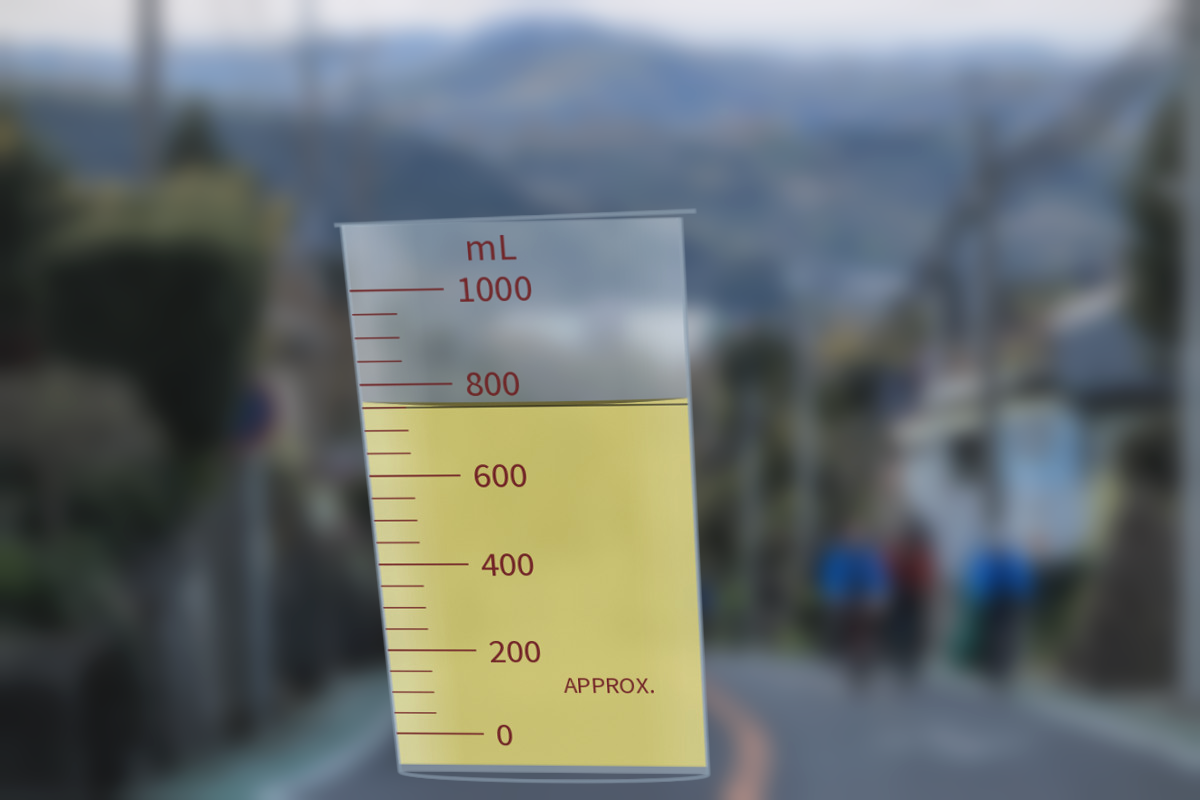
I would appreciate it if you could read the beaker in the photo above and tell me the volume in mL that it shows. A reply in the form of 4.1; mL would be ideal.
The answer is 750; mL
